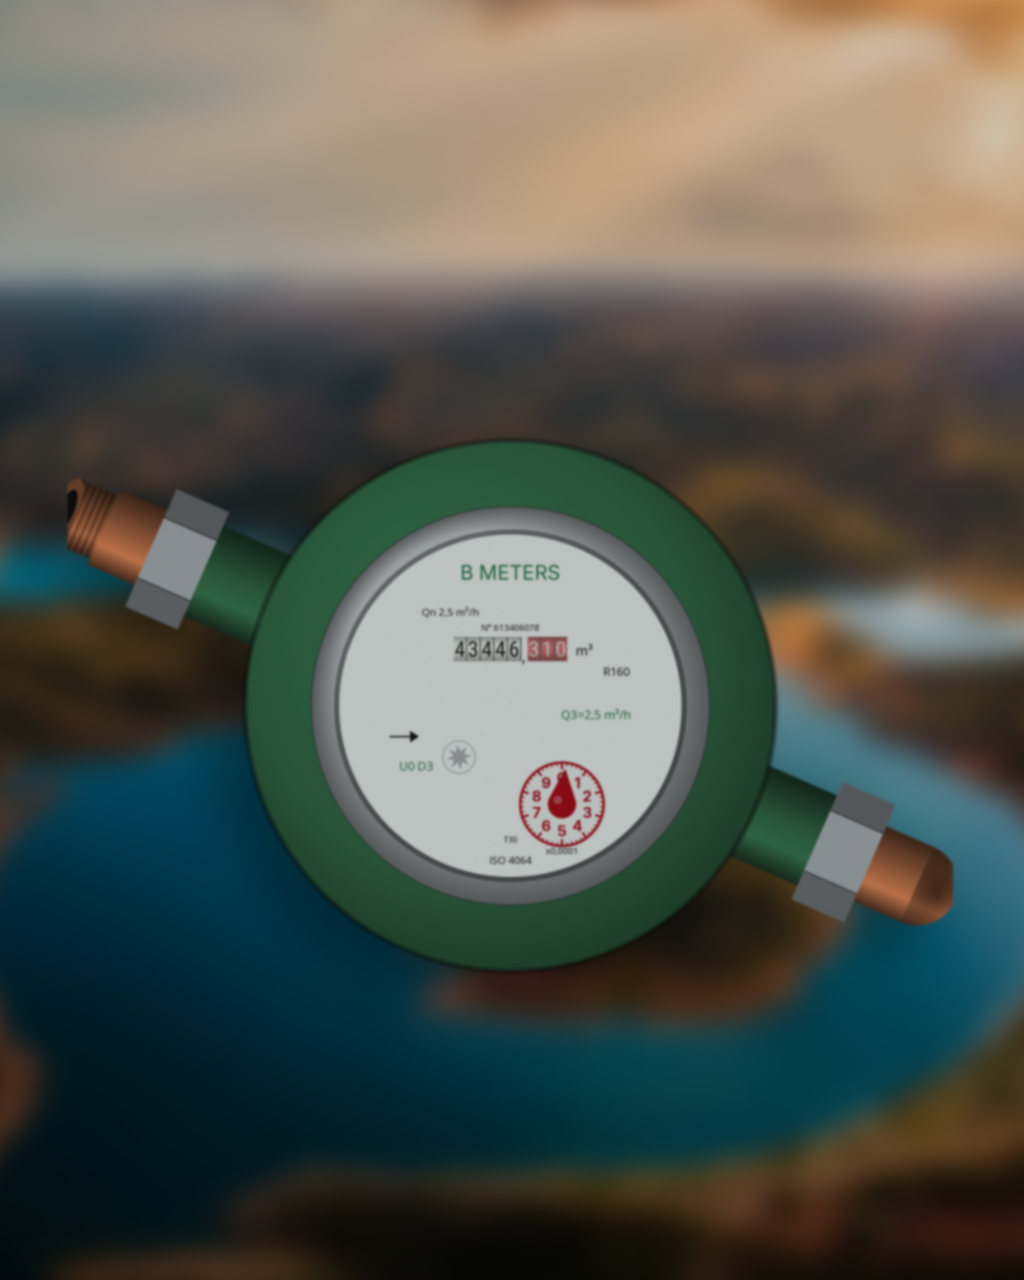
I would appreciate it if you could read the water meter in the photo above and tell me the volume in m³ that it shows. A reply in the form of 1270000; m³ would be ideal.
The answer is 43446.3100; m³
